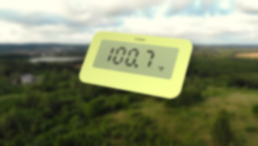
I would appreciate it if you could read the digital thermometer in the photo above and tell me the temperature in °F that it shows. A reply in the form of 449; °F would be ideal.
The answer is 100.7; °F
